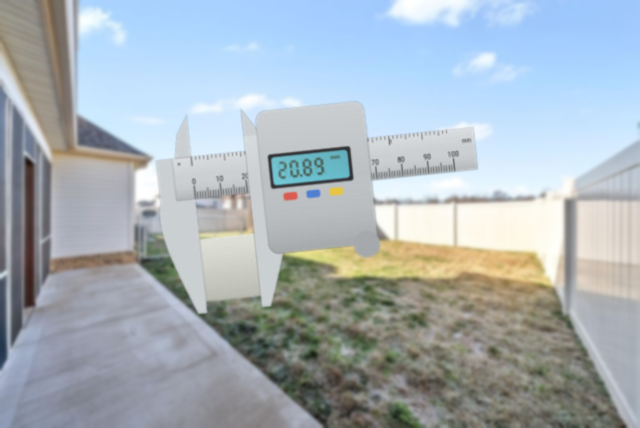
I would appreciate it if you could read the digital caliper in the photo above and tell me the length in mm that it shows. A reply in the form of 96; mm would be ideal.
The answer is 20.89; mm
